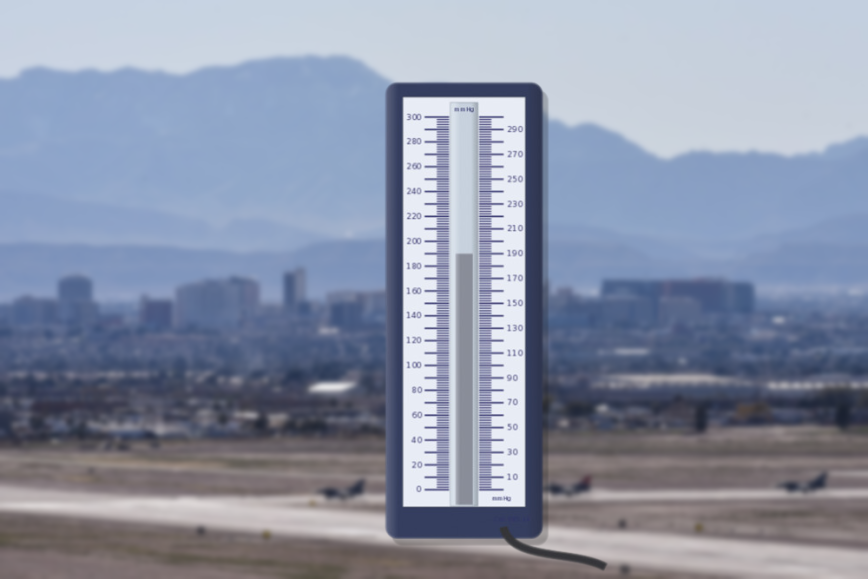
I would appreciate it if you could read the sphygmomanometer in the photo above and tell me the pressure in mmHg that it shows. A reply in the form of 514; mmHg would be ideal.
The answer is 190; mmHg
